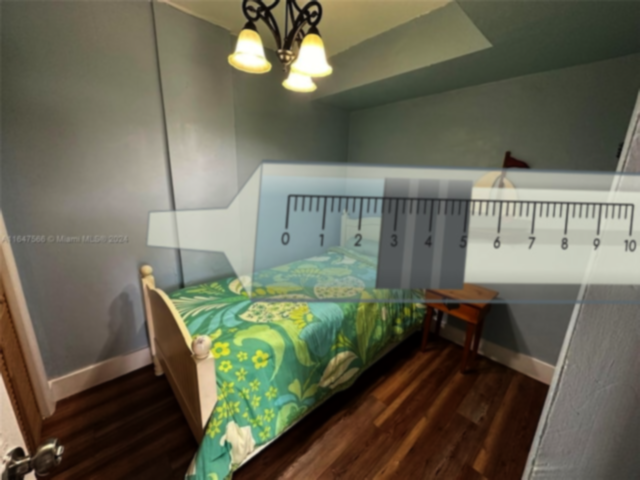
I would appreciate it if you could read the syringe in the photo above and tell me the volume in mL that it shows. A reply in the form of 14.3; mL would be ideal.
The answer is 2.6; mL
